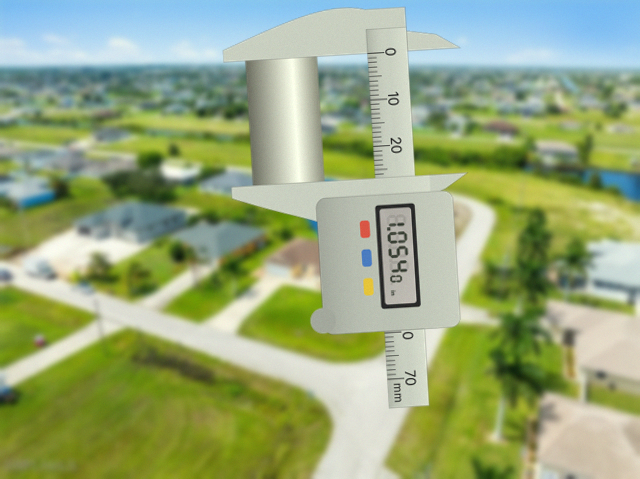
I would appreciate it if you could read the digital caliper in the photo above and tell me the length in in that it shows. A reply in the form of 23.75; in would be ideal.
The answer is 1.0540; in
